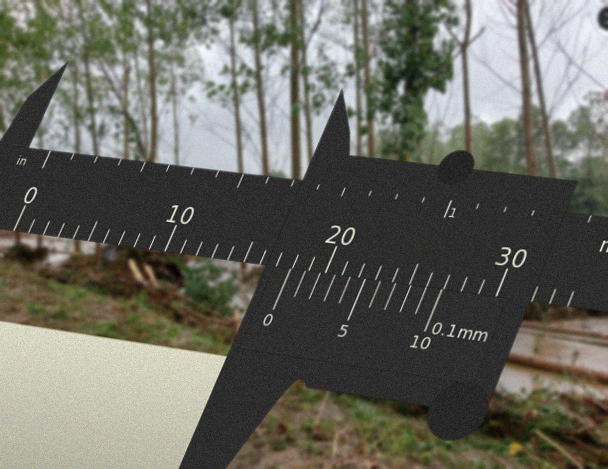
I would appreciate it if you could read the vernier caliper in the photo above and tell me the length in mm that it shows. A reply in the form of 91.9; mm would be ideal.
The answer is 17.9; mm
